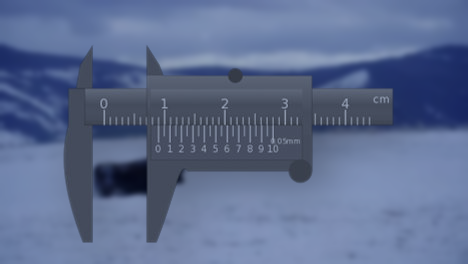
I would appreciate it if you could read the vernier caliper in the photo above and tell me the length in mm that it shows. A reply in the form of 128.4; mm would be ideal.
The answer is 9.0; mm
